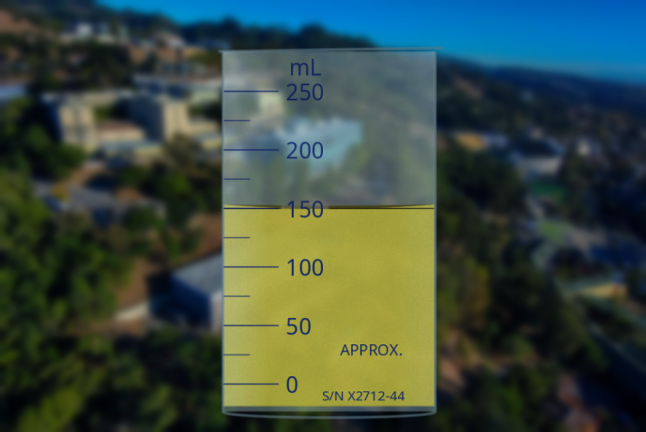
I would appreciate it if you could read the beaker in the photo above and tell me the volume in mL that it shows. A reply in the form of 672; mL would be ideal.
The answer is 150; mL
